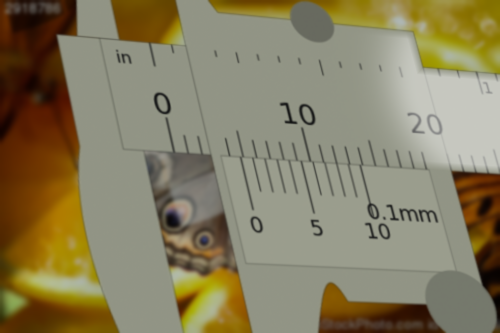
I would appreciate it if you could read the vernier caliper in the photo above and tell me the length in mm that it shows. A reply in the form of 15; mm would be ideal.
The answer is 4.8; mm
